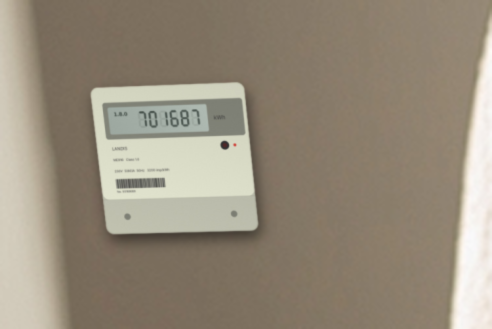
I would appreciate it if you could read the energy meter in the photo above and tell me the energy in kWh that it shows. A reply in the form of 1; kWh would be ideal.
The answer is 701687; kWh
